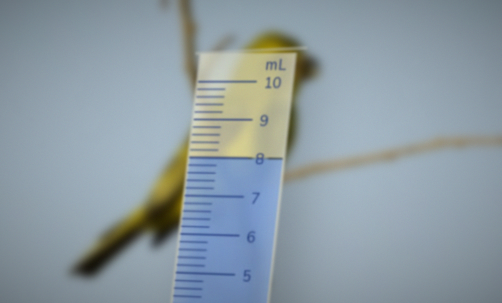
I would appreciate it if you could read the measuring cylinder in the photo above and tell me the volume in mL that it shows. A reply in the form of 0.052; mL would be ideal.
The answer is 8; mL
